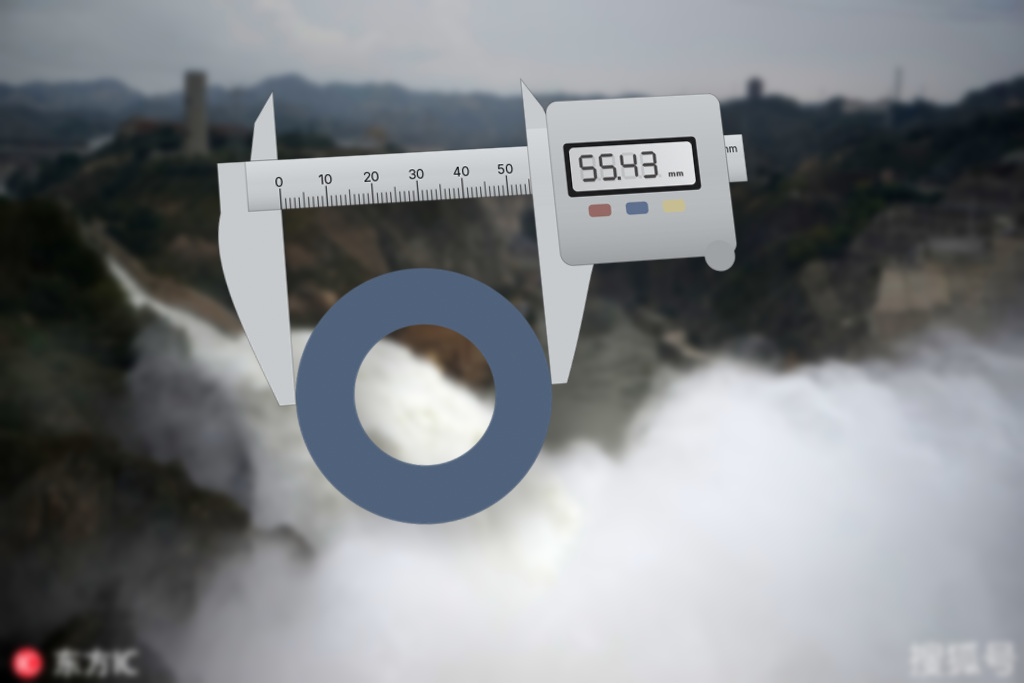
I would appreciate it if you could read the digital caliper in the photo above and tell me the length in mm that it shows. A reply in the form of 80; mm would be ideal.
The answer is 55.43; mm
